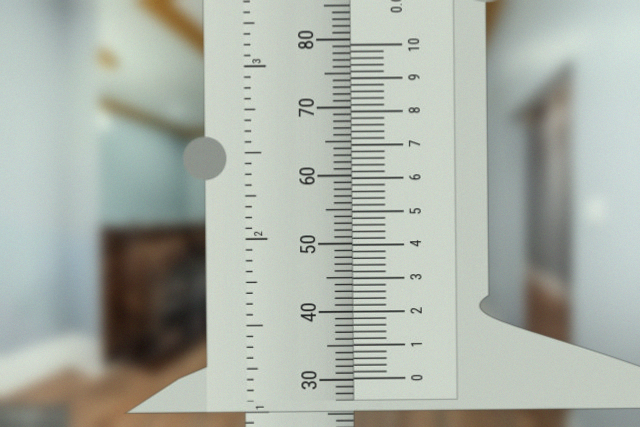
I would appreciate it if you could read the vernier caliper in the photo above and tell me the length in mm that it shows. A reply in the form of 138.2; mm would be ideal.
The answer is 30.2; mm
